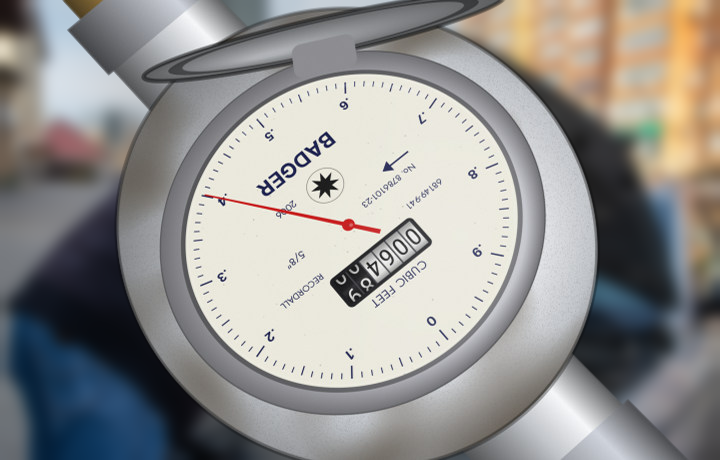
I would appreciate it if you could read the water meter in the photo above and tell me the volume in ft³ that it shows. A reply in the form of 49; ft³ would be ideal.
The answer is 6489.40; ft³
